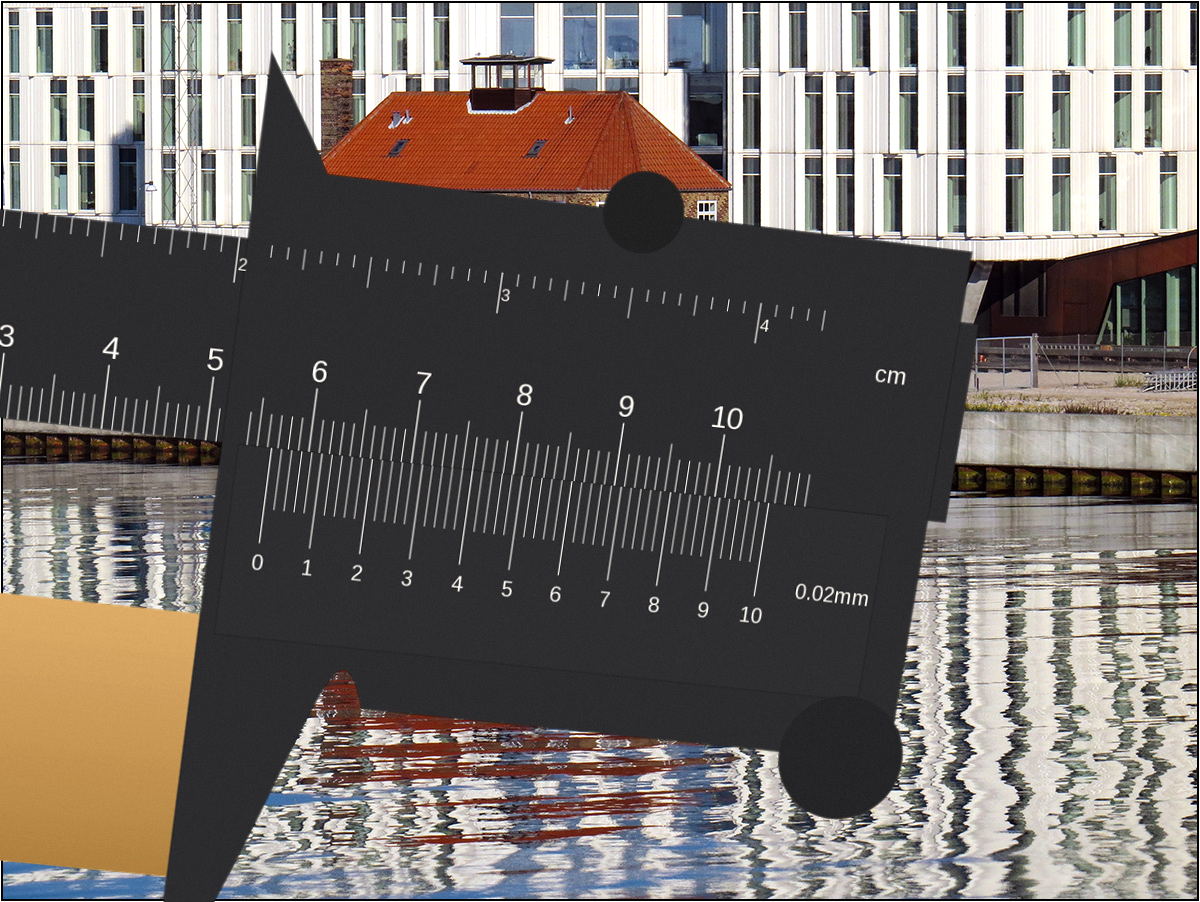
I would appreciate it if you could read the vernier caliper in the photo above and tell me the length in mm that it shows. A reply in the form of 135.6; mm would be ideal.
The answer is 56.4; mm
